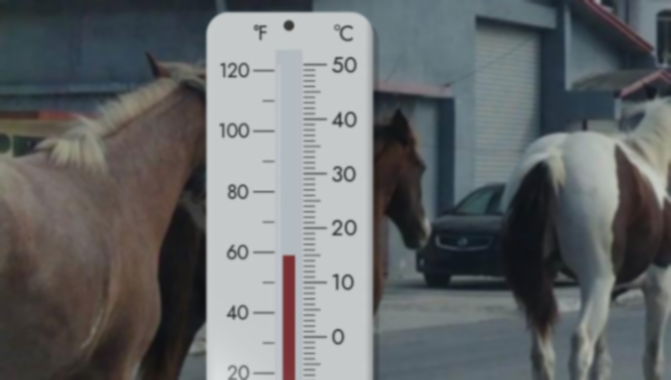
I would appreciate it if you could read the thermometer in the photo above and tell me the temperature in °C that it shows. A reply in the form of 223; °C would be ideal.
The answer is 15; °C
